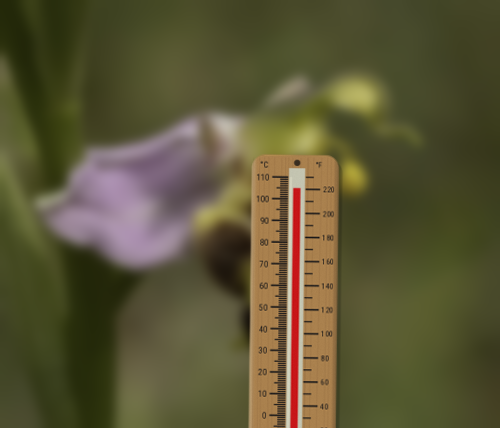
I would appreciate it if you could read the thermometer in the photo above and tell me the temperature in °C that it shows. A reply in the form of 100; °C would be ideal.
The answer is 105; °C
